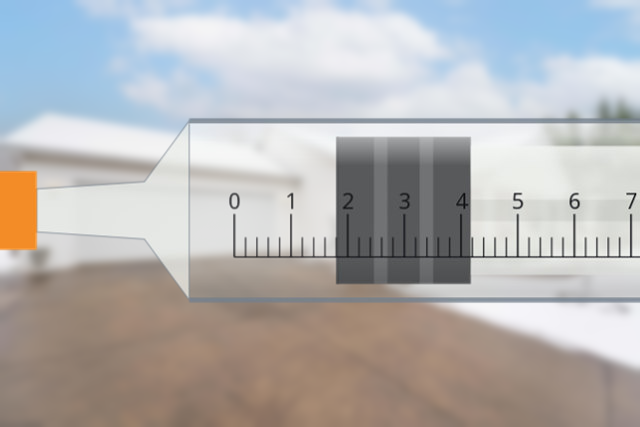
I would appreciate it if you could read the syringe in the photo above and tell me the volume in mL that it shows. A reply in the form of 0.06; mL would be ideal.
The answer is 1.8; mL
